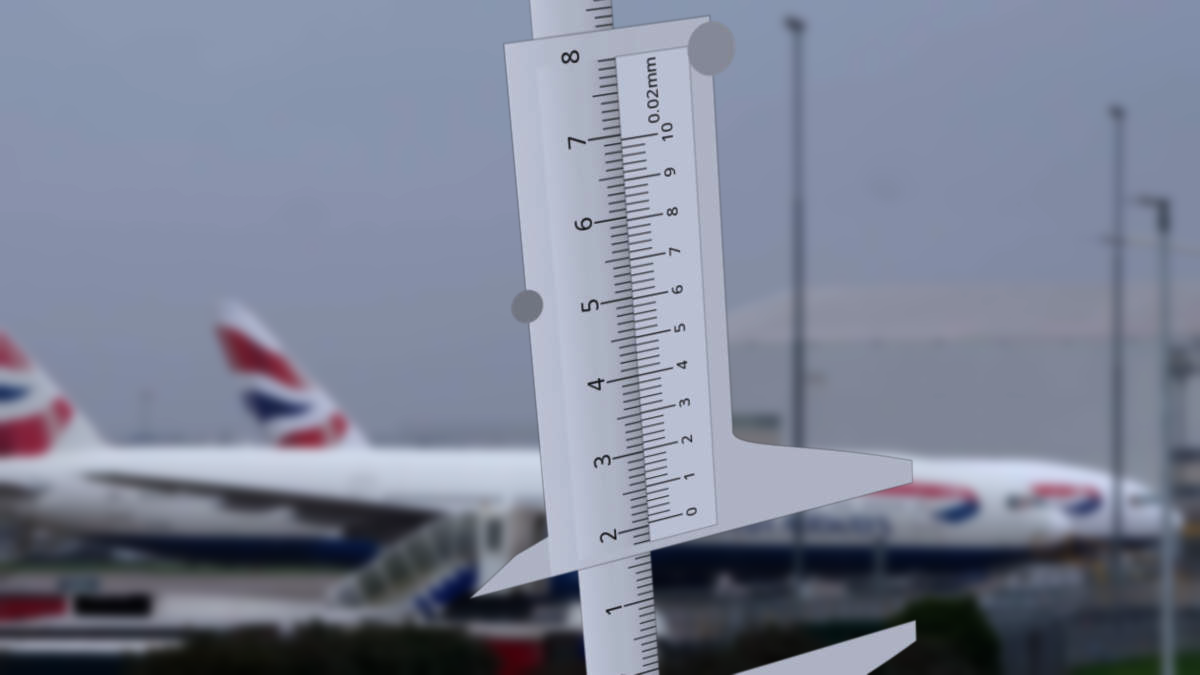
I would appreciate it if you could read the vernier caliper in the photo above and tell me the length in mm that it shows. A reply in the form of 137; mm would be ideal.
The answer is 20.4; mm
